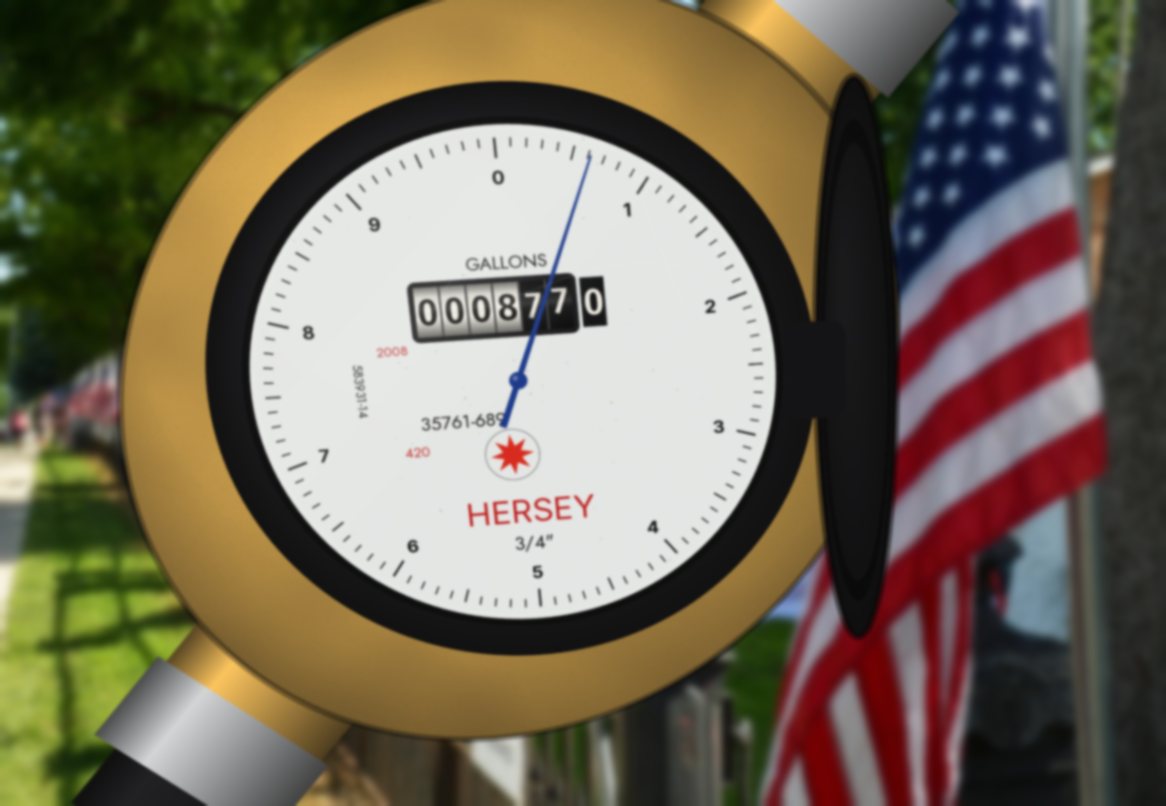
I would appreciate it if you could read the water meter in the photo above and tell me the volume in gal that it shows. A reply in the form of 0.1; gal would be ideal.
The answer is 8770.6; gal
